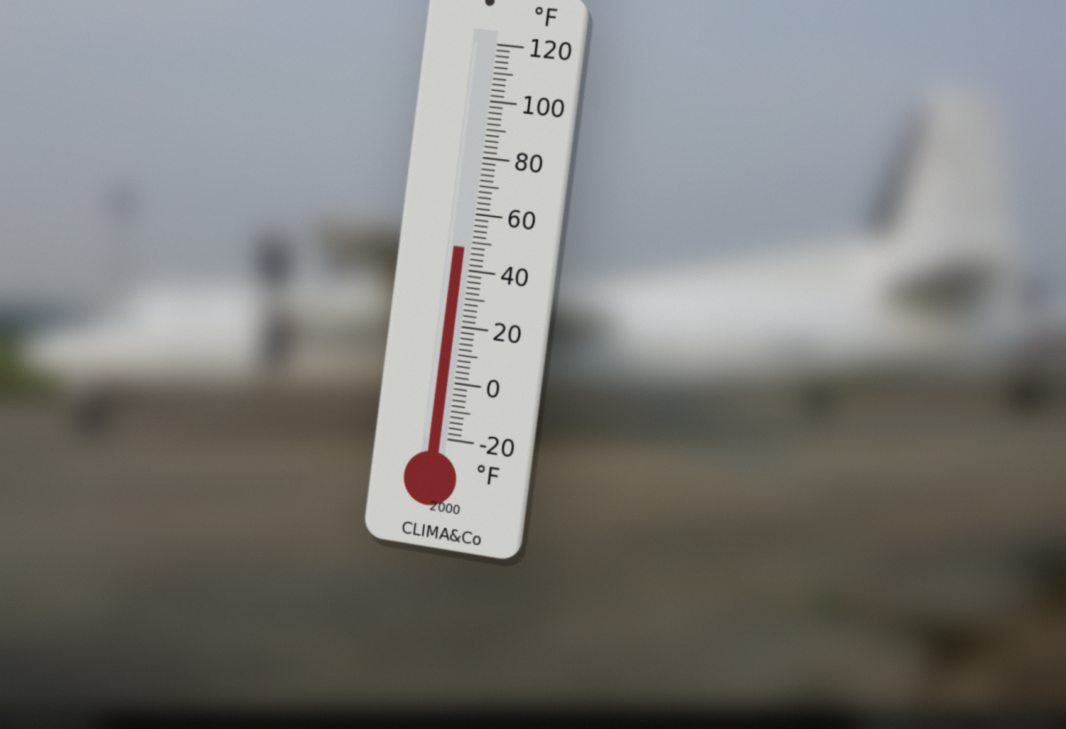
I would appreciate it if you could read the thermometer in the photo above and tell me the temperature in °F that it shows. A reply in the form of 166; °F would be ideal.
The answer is 48; °F
